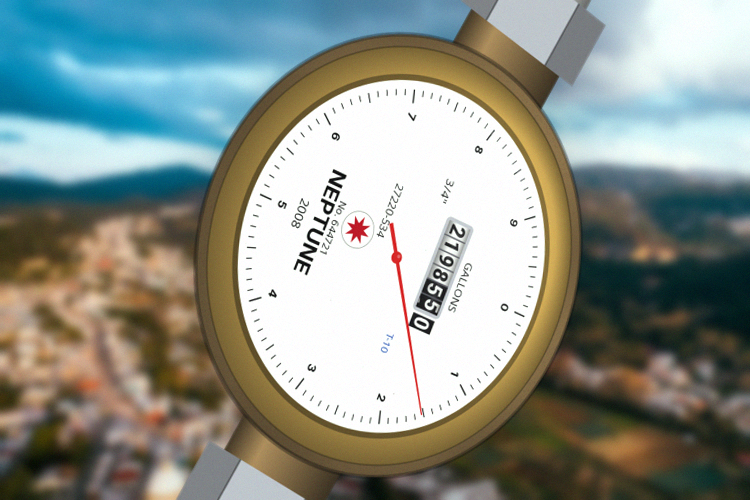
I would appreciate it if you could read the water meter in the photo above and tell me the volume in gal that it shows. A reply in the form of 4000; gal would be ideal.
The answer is 2198551.5; gal
